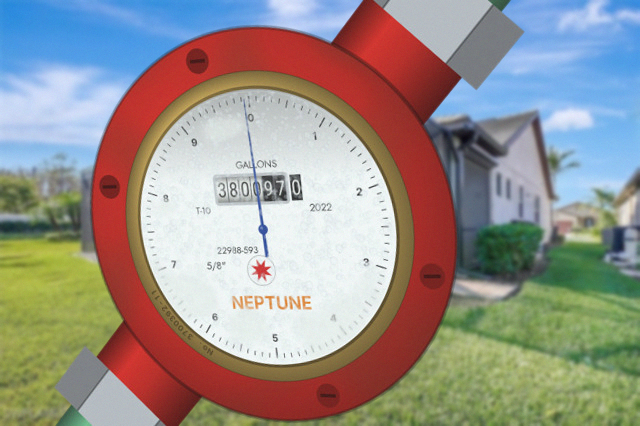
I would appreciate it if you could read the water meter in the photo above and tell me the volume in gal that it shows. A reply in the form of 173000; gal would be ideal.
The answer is 3800969.9; gal
